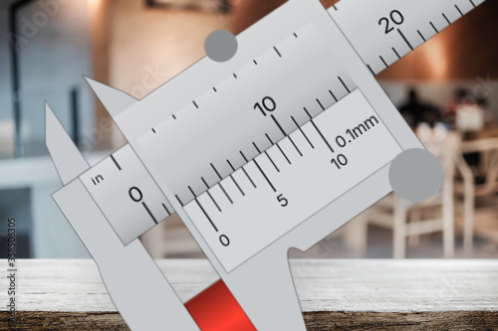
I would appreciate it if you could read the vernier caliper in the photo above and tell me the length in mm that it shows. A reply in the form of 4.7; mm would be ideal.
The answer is 2.9; mm
